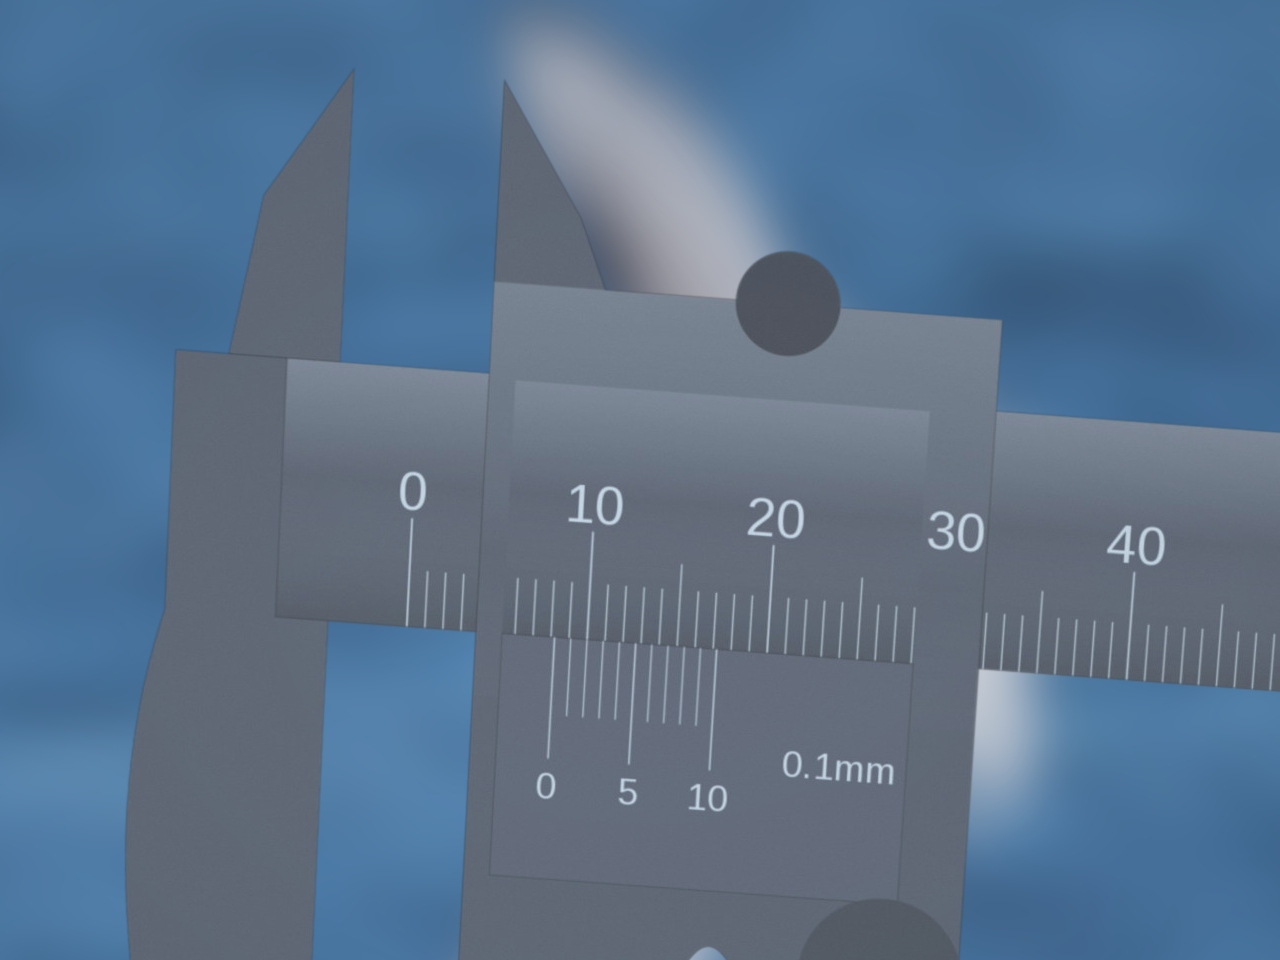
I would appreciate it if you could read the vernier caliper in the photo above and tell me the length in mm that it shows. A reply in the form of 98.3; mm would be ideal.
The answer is 8.2; mm
